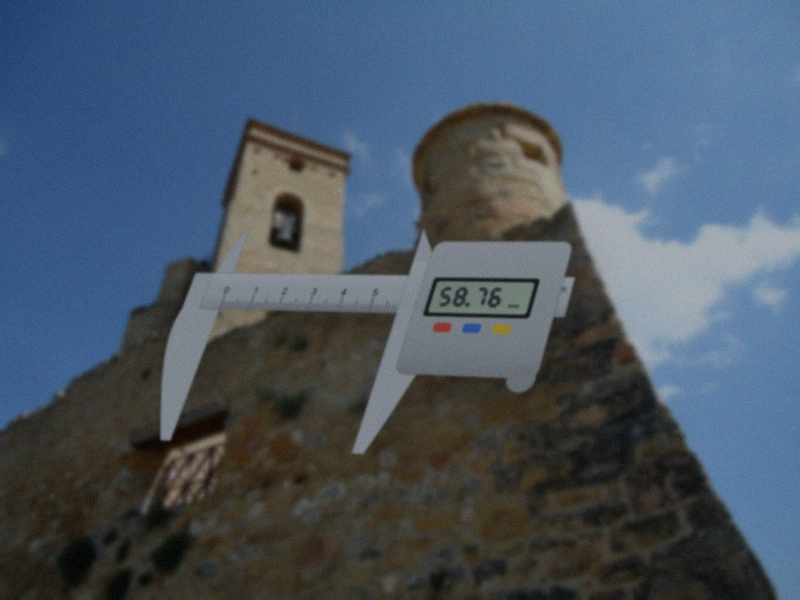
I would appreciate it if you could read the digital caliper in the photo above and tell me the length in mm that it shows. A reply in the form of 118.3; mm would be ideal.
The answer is 58.76; mm
